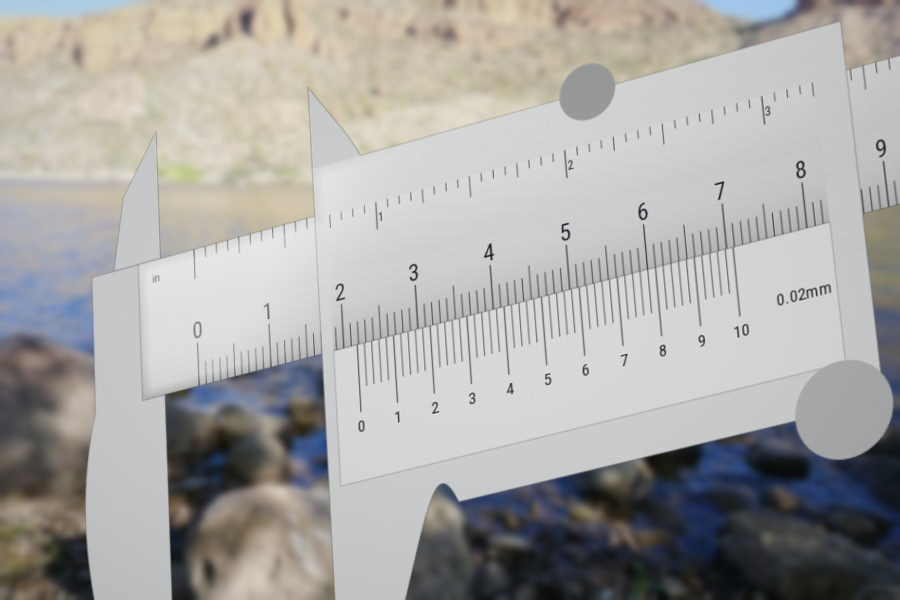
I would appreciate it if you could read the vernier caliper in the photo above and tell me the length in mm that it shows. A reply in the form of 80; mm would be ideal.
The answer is 21.8; mm
